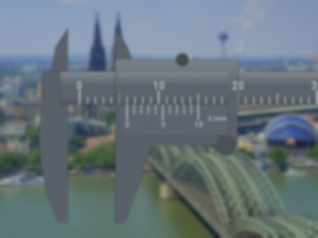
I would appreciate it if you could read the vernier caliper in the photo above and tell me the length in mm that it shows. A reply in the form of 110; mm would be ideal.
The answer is 6.0; mm
